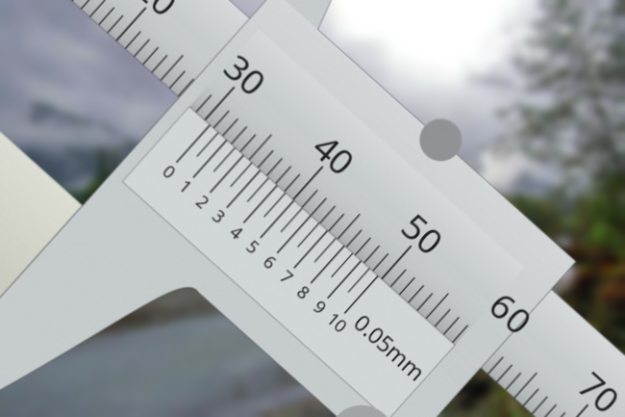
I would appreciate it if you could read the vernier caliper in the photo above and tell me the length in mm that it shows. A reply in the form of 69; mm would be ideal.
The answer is 30.6; mm
